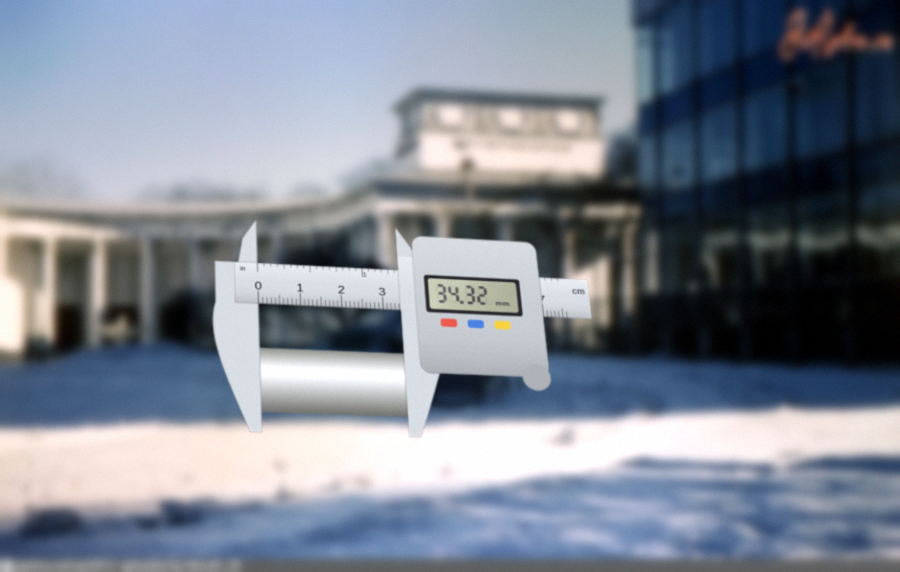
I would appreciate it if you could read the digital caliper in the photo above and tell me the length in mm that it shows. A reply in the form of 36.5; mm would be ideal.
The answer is 34.32; mm
